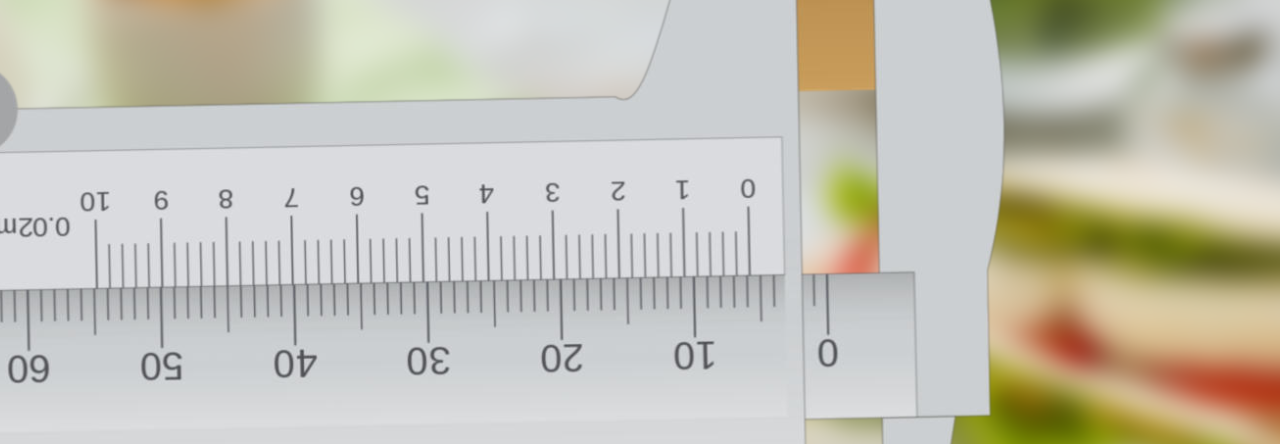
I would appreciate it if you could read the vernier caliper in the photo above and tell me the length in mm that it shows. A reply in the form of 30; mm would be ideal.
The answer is 5.8; mm
